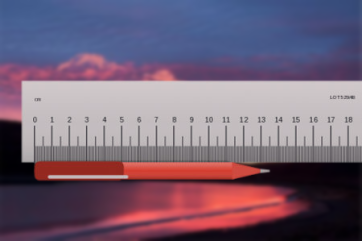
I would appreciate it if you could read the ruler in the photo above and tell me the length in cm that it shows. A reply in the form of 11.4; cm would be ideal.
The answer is 13.5; cm
